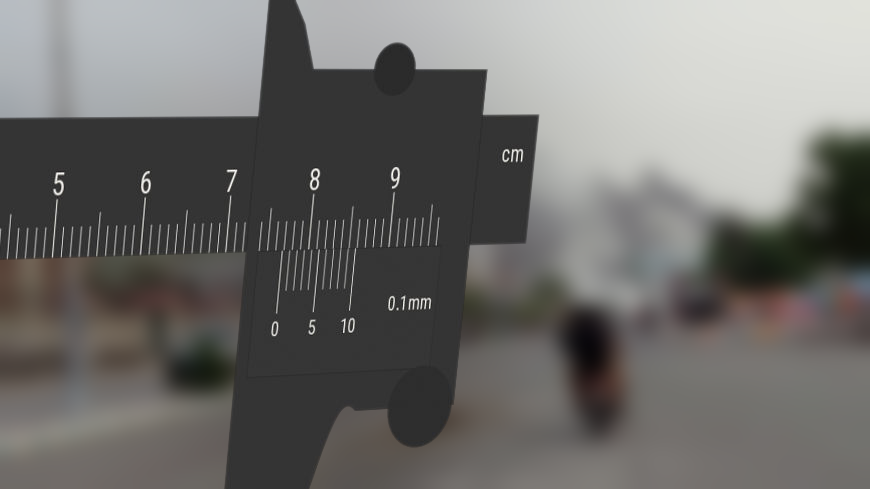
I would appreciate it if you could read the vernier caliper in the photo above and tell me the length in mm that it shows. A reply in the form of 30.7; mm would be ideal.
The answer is 76.8; mm
